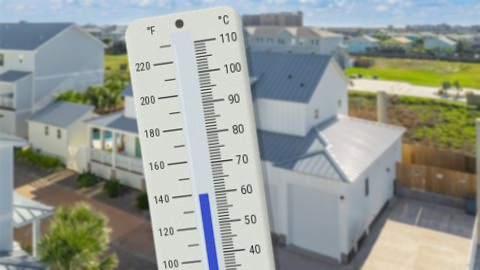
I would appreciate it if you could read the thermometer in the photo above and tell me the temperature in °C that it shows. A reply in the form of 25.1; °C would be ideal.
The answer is 60; °C
